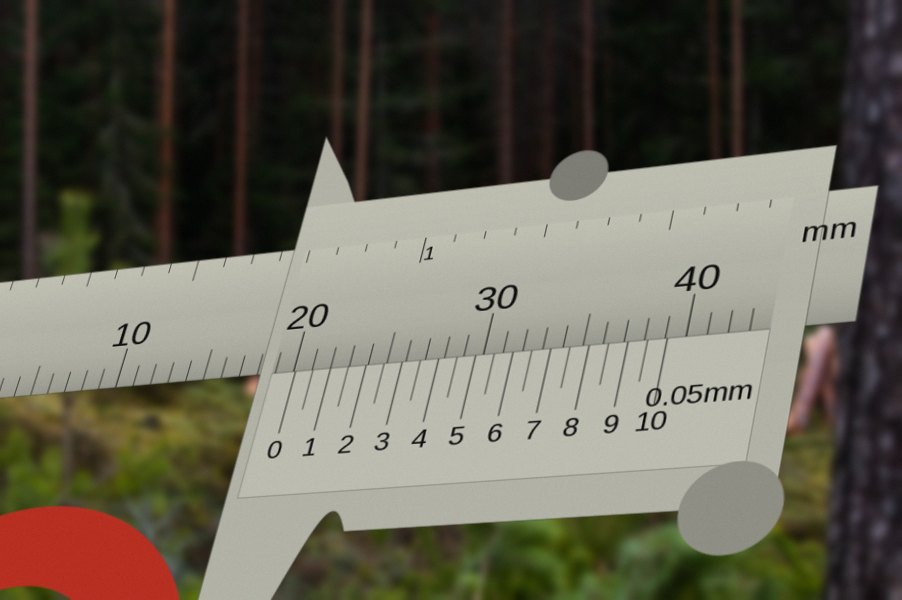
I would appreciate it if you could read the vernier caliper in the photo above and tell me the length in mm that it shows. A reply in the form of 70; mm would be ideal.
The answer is 20.1; mm
